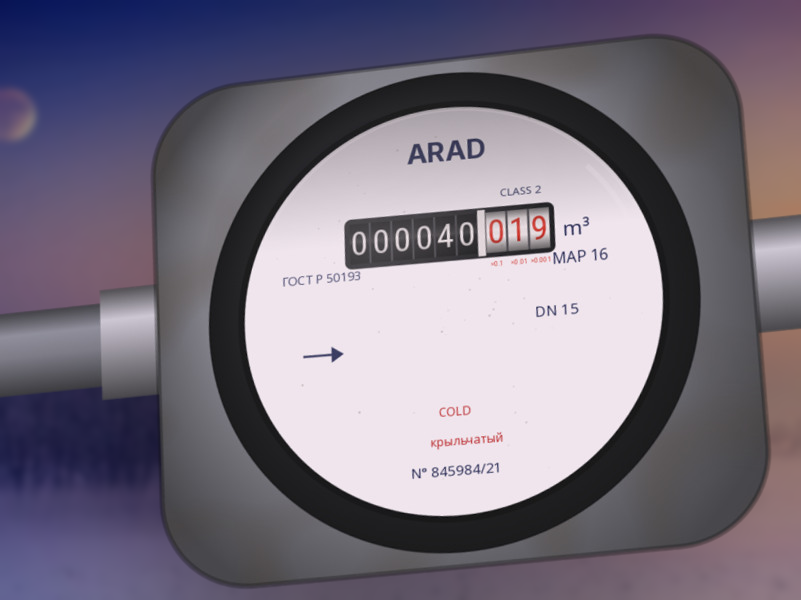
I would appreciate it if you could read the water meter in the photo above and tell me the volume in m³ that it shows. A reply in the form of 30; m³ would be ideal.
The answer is 40.019; m³
